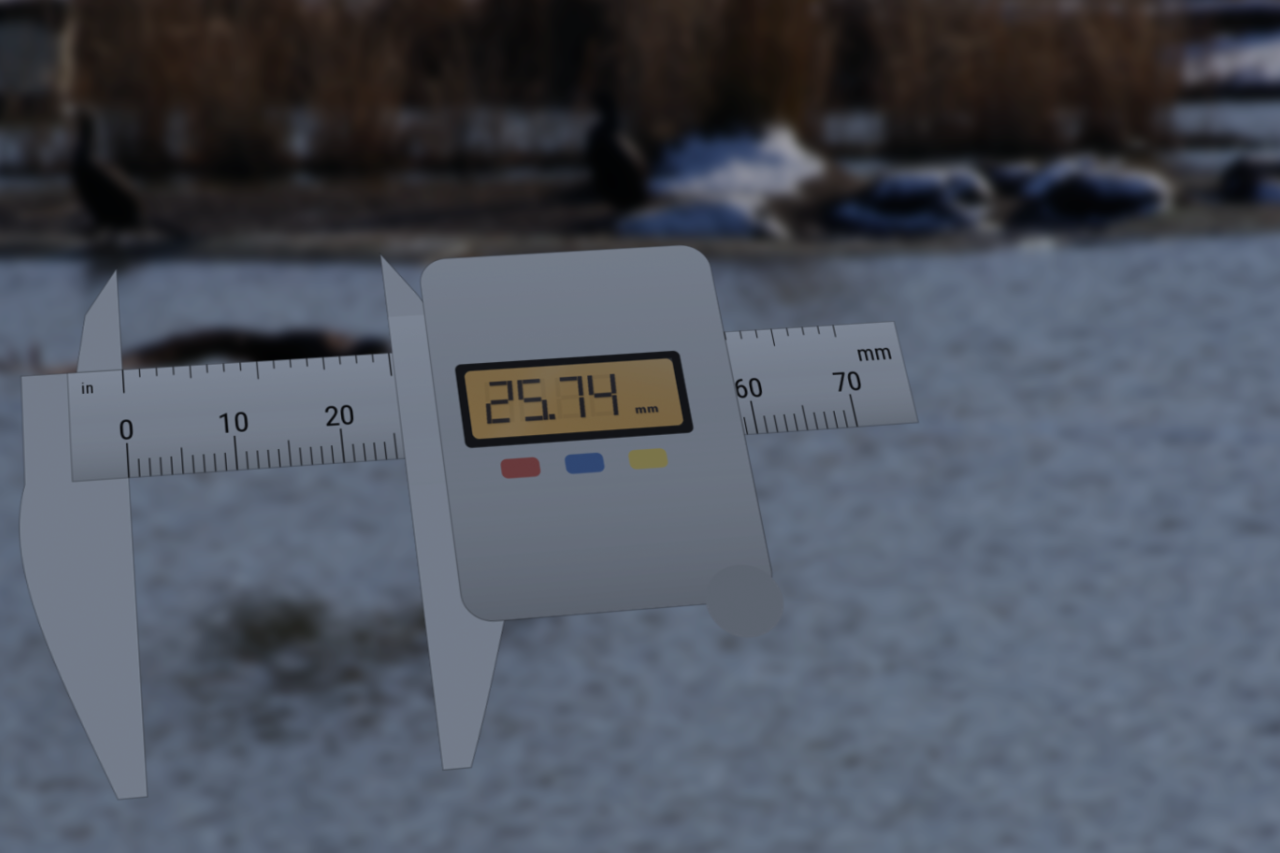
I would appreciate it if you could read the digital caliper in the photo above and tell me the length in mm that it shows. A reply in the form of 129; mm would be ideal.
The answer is 25.74; mm
